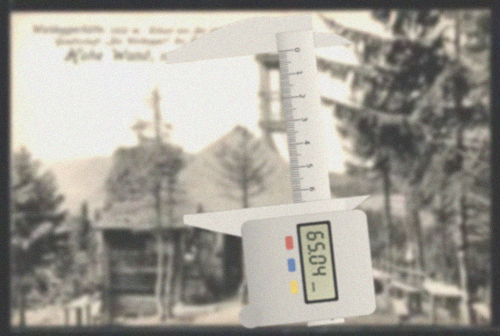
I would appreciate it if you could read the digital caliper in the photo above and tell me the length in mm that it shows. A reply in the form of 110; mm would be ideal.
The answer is 65.04; mm
